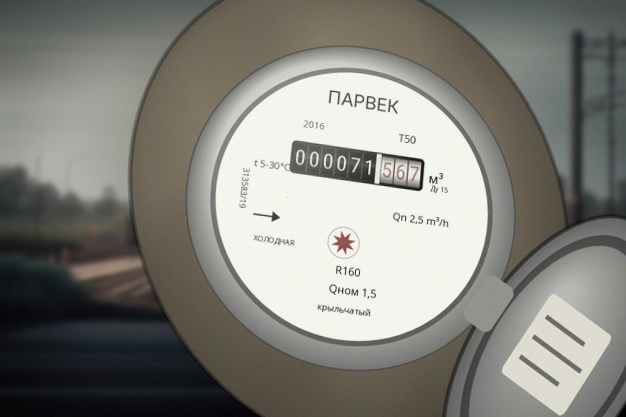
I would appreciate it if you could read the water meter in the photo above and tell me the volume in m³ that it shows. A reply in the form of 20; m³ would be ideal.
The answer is 71.567; m³
